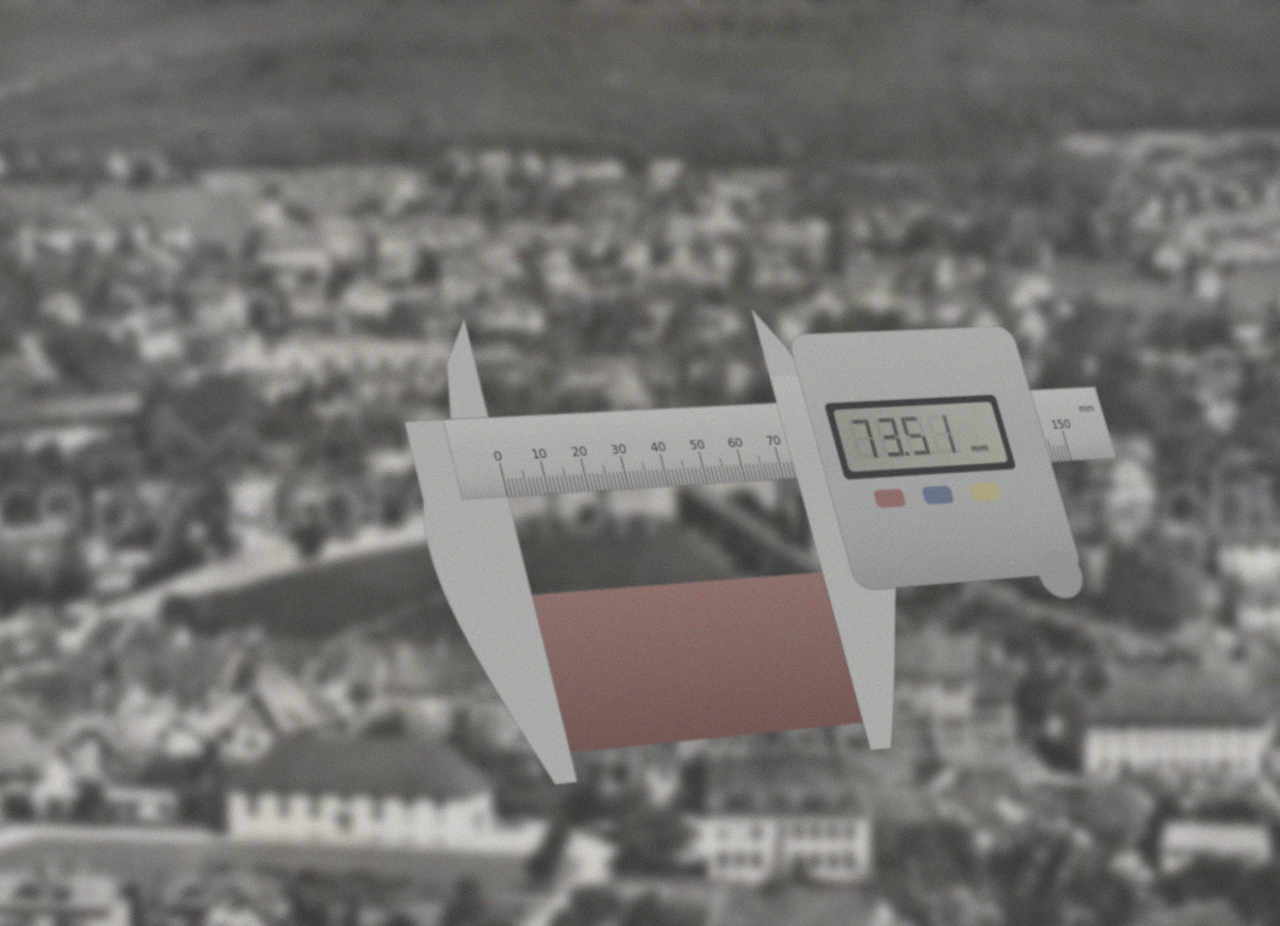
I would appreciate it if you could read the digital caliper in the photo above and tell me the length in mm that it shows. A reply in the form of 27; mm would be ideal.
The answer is 73.51; mm
